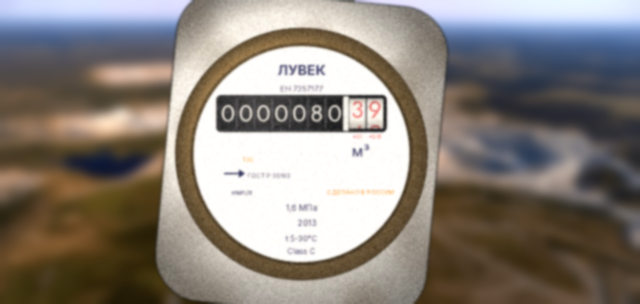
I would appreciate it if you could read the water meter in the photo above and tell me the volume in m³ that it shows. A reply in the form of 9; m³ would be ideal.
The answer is 80.39; m³
